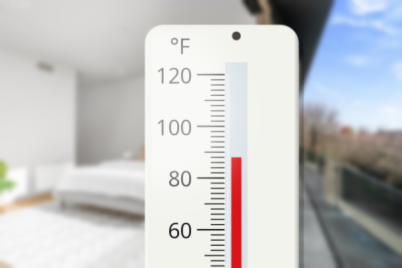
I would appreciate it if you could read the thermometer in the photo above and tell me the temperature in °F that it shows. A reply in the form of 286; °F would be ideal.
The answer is 88; °F
